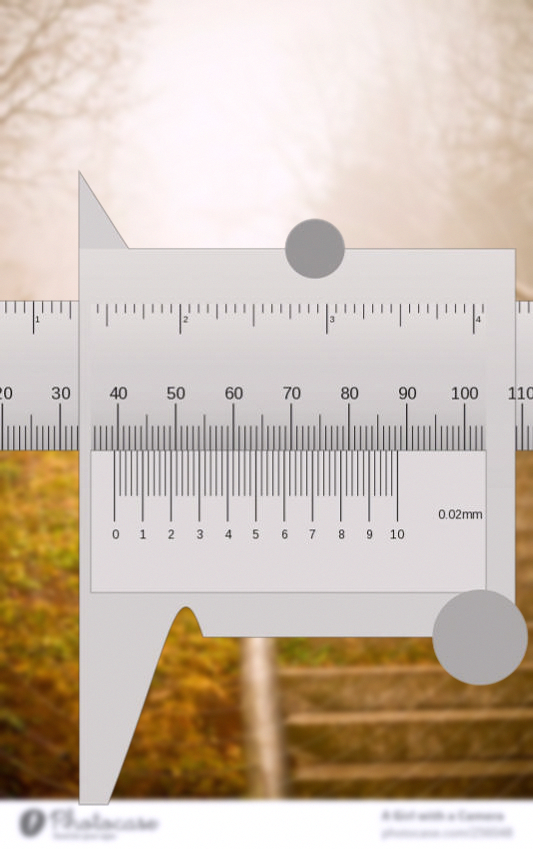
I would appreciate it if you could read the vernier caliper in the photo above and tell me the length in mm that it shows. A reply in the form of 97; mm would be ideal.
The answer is 39.4; mm
